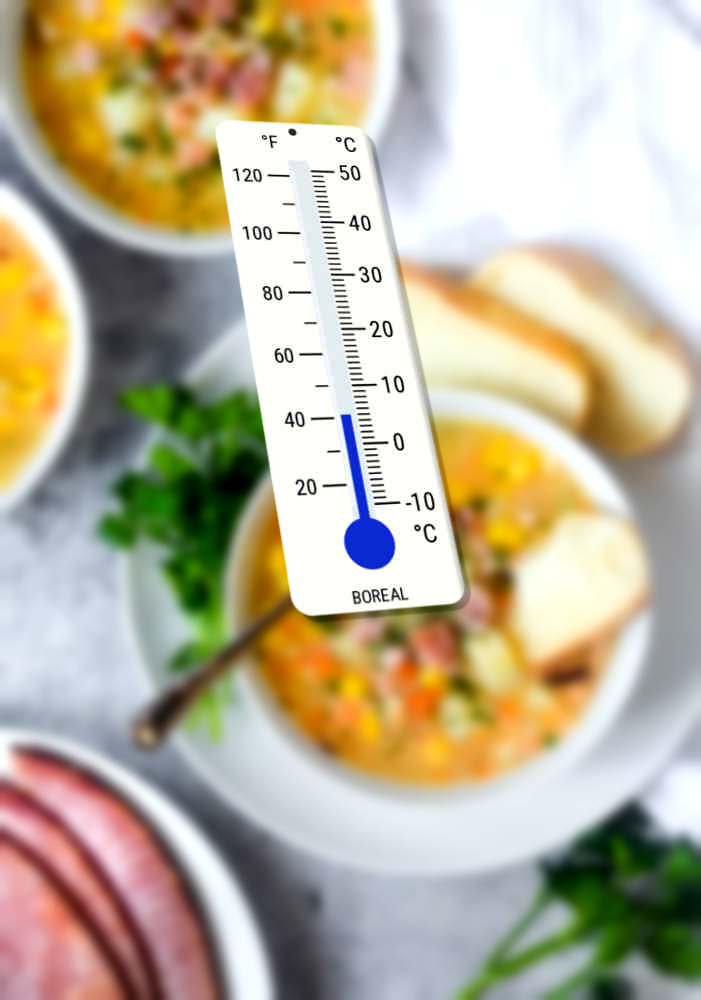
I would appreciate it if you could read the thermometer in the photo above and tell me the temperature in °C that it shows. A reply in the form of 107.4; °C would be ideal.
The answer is 5; °C
